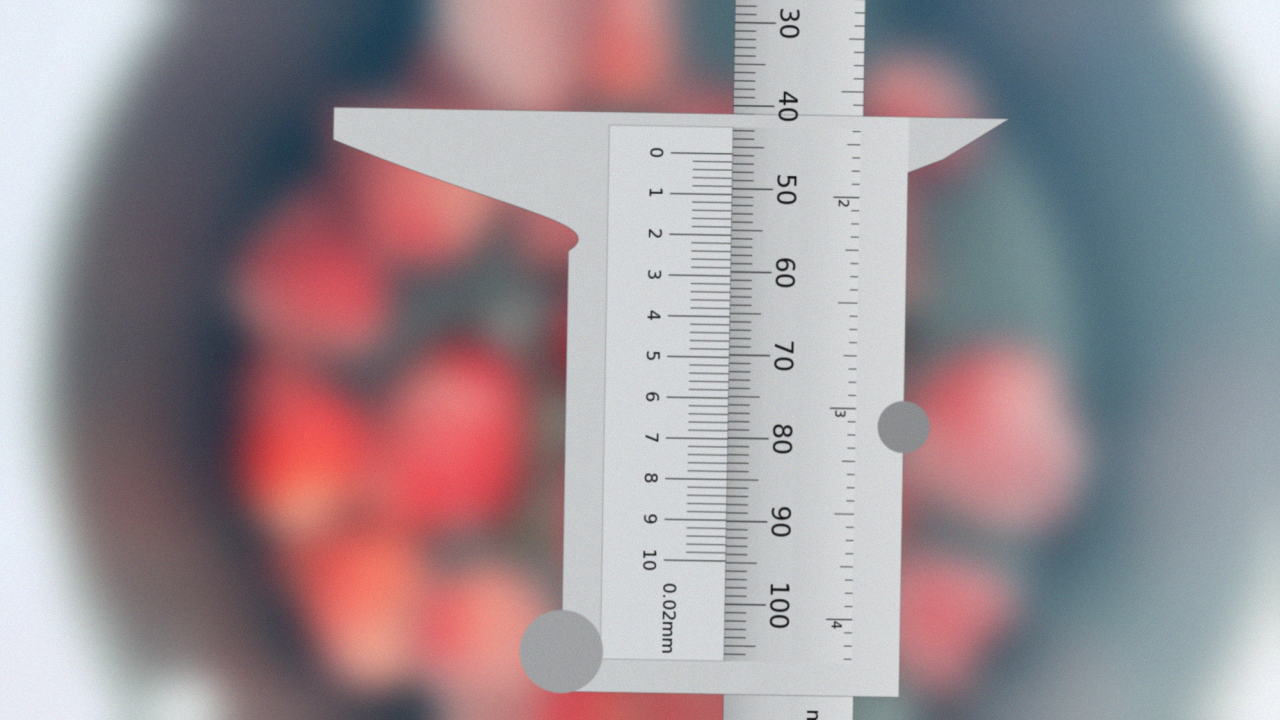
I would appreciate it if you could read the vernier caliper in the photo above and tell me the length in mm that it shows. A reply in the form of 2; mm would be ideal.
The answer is 45.8; mm
